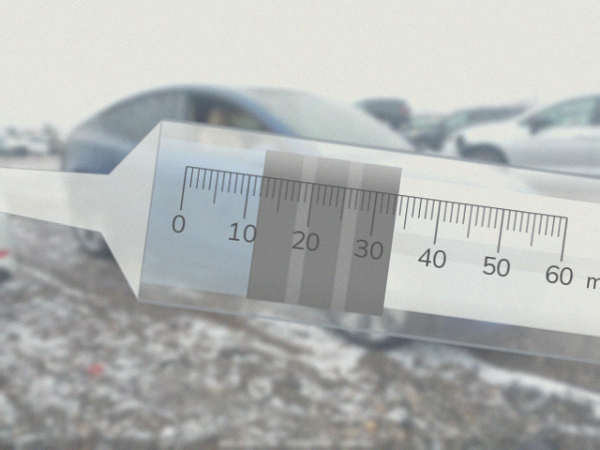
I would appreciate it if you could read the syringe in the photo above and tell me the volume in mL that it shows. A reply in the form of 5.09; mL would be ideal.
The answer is 12; mL
